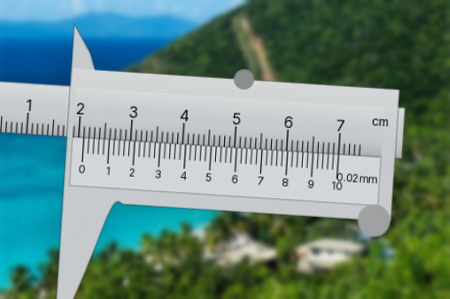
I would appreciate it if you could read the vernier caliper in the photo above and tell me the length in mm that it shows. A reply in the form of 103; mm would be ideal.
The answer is 21.0; mm
